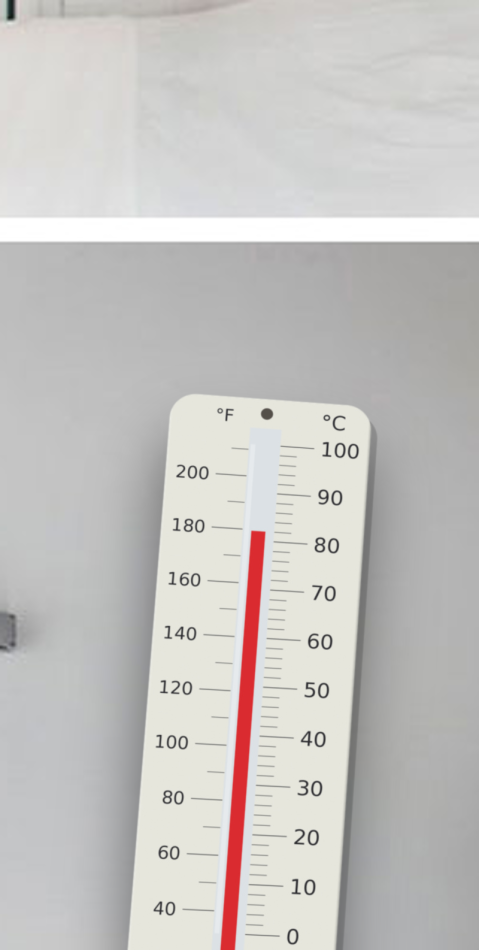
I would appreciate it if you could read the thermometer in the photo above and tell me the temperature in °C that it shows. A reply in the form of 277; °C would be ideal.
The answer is 82; °C
